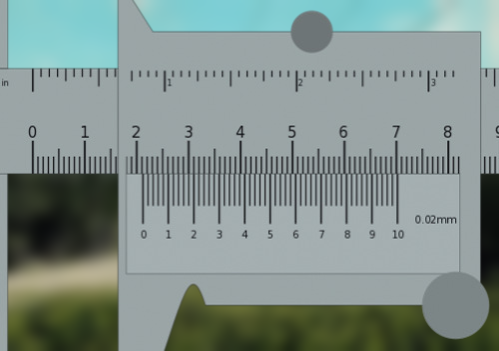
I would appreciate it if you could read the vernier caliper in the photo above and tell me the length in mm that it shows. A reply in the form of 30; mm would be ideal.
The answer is 21.2; mm
